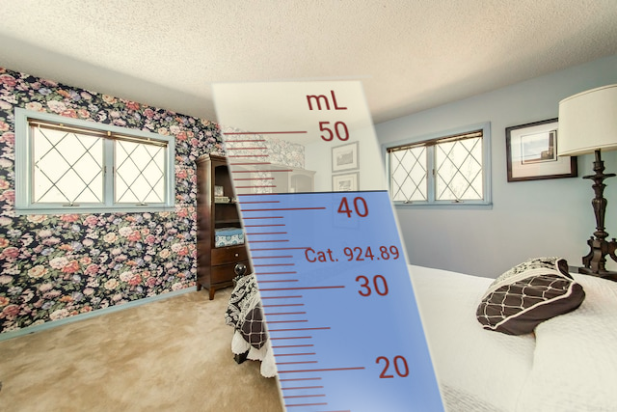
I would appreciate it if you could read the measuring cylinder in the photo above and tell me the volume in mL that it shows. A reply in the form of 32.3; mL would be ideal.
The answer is 42; mL
